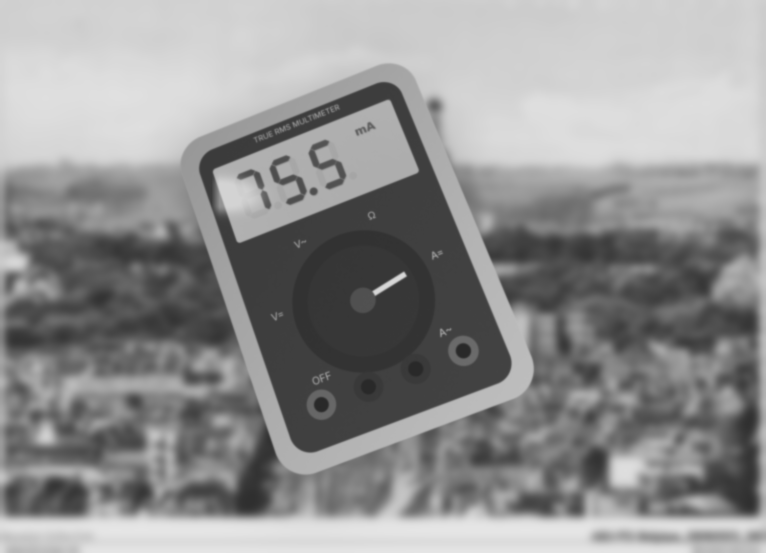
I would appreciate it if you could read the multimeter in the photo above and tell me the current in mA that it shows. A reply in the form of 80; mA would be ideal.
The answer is 75.5; mA
